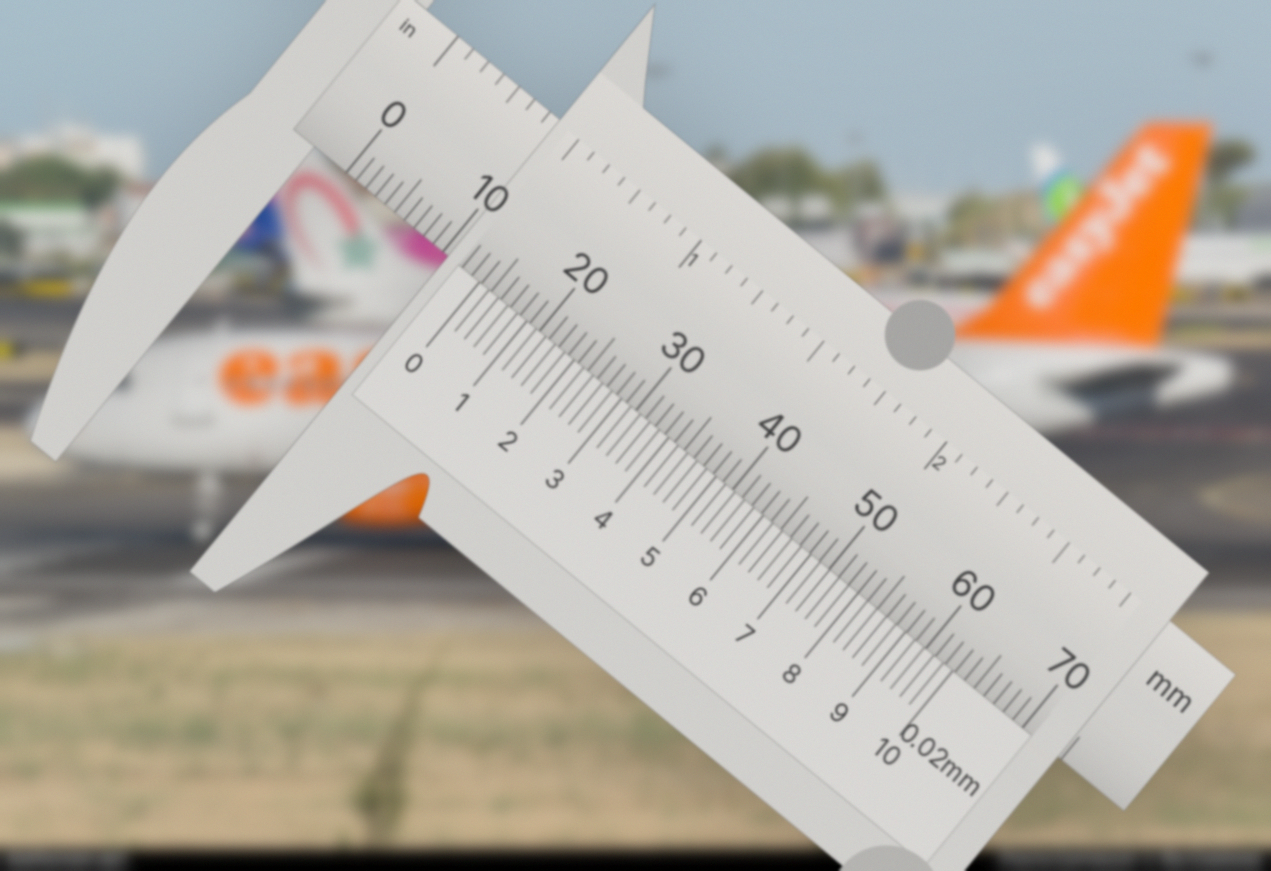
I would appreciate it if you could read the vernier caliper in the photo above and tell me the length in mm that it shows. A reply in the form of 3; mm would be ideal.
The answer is 13.8; mm
